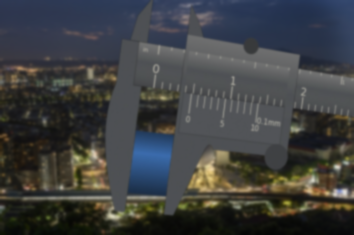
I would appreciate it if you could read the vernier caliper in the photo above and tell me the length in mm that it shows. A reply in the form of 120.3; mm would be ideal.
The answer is 4.8; mm
